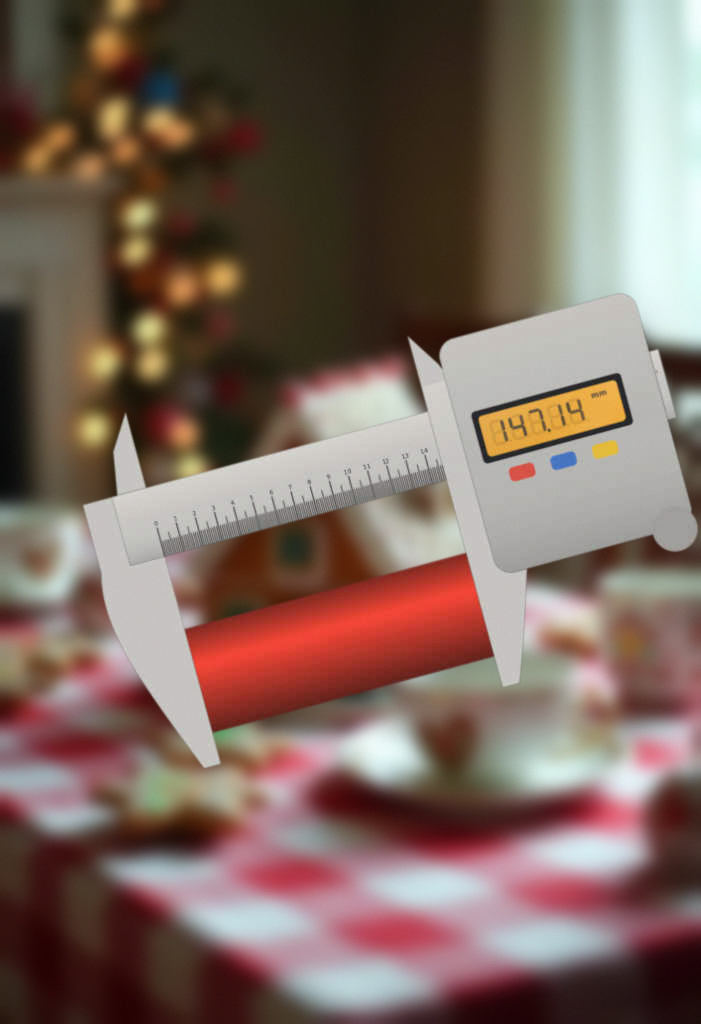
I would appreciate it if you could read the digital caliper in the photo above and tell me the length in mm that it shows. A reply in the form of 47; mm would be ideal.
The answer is 147.14; mm
